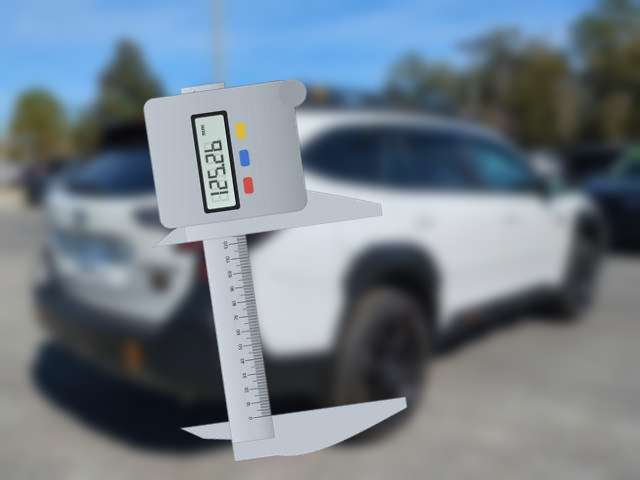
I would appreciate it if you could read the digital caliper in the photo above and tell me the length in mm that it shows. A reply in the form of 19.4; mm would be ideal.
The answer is 125.26; mm
